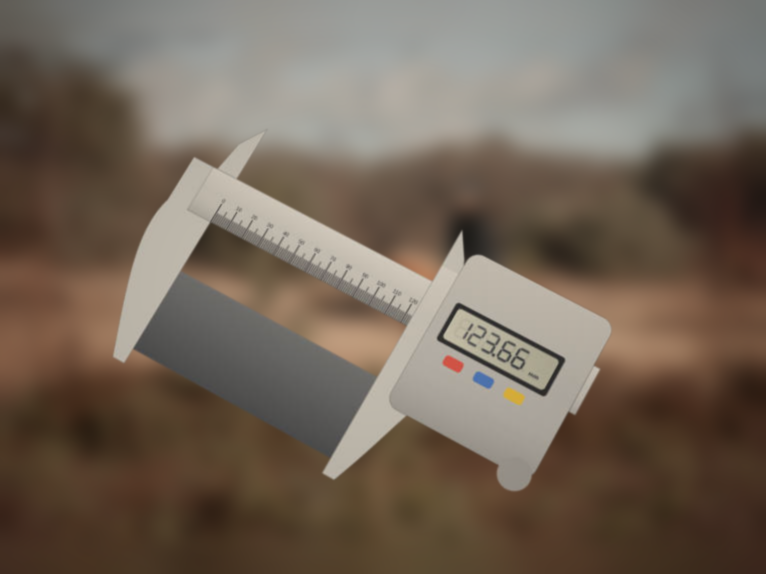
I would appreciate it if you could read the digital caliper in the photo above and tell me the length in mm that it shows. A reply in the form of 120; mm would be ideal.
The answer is 123.66; mm
